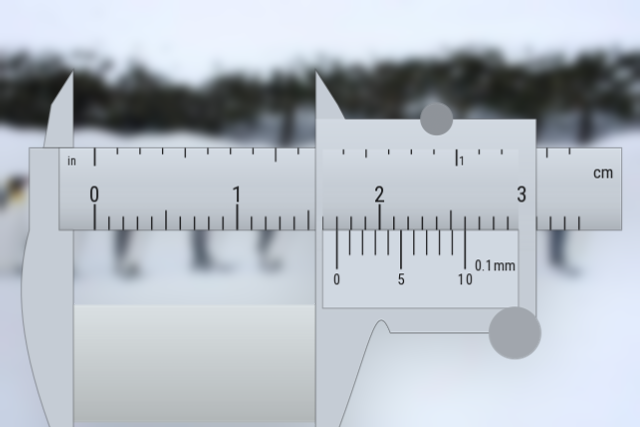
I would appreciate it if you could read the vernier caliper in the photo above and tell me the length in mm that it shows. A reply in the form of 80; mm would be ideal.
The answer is 17.0; mm
